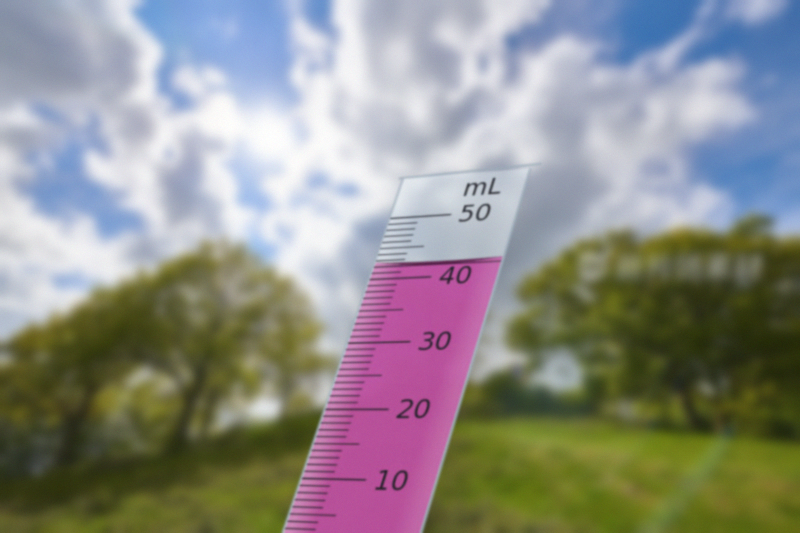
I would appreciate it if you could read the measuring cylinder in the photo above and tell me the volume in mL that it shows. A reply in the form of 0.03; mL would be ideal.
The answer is 42; mL
